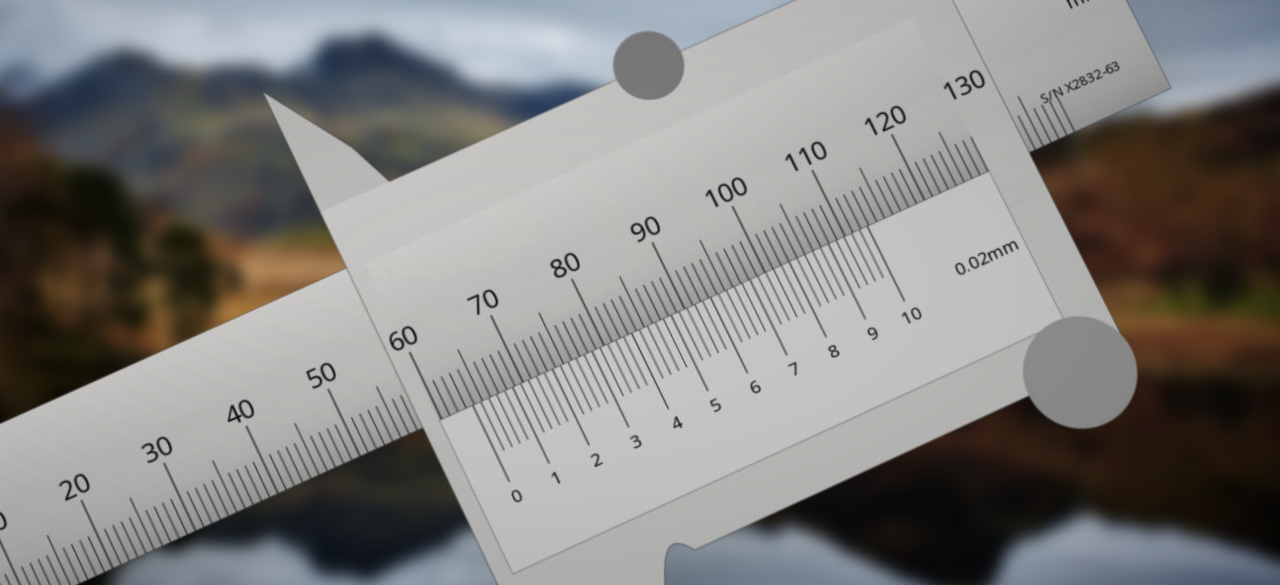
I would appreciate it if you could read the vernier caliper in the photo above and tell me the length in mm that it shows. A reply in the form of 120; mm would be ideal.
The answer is 63.8; mm
